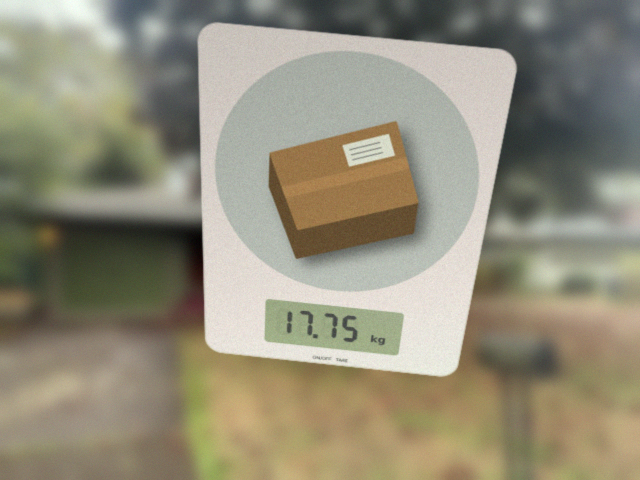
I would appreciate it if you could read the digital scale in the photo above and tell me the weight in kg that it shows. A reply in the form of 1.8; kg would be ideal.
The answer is 17.75; kg
